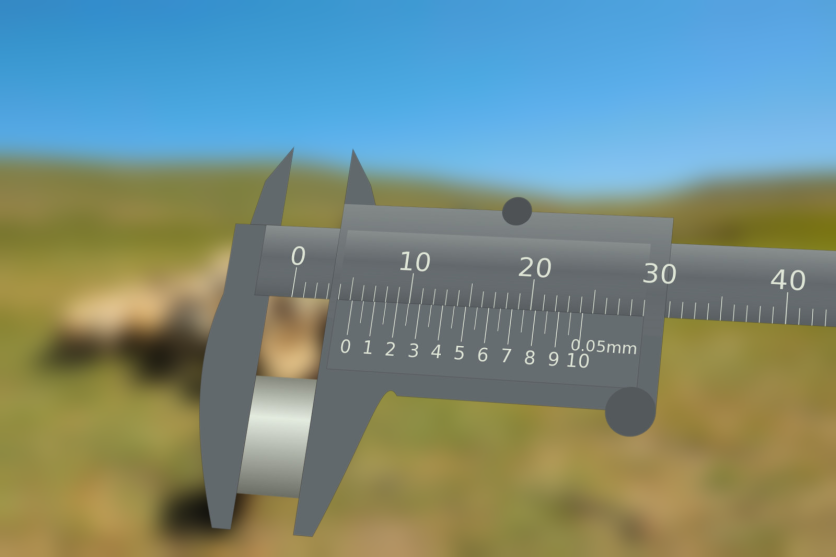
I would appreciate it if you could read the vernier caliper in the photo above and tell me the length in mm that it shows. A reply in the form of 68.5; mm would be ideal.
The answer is 5.2; mm
